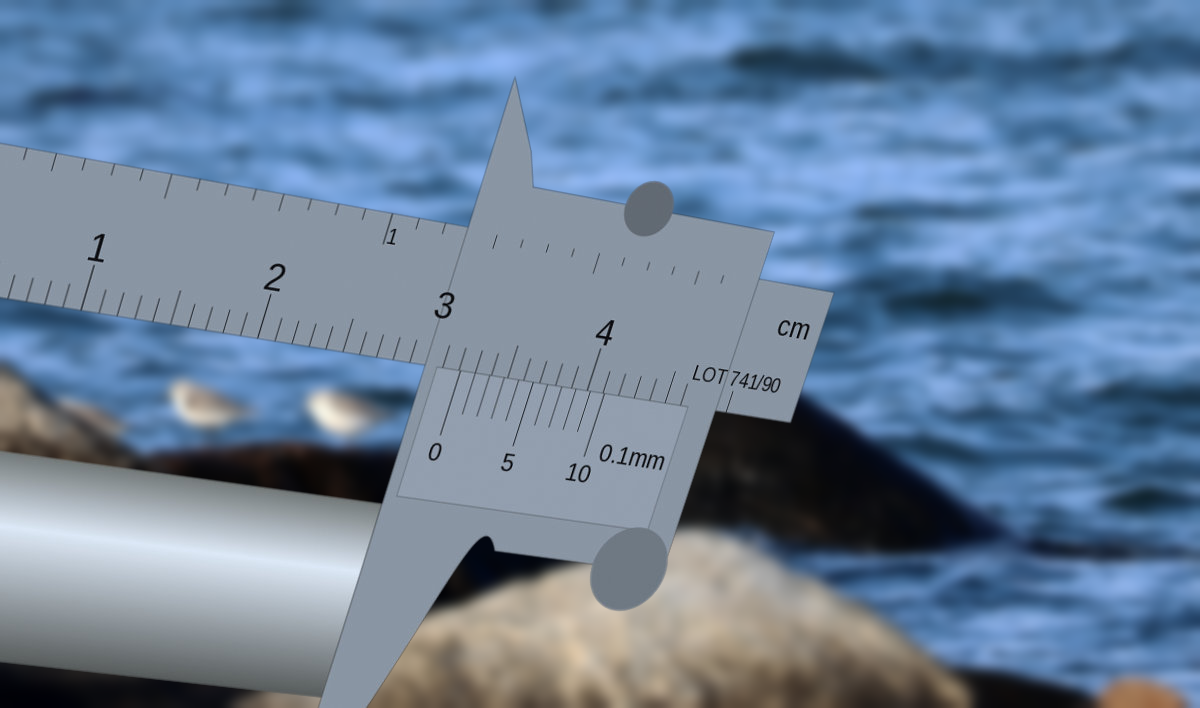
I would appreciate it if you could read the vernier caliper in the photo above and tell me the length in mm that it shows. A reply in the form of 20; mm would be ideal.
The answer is 32.1; mm
